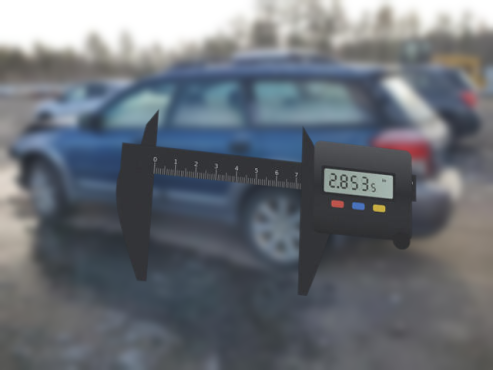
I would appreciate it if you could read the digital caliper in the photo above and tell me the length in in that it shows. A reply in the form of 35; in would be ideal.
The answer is 2.8535; in
